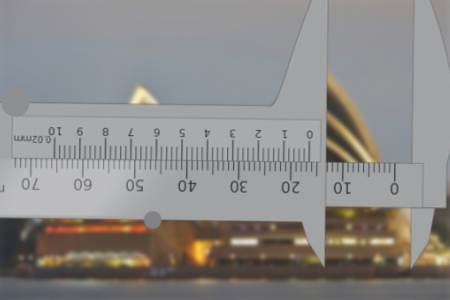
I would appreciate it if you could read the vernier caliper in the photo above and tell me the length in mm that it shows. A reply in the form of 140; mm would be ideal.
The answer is 16.5; mm
